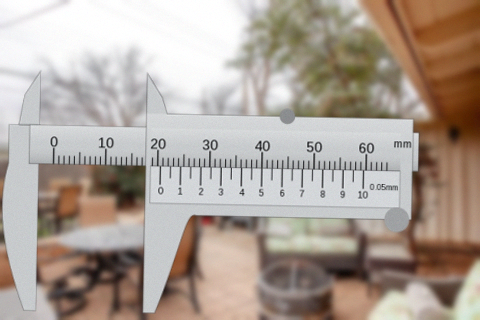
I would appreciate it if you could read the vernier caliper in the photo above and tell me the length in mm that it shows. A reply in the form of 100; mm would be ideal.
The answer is 20.5; mm
